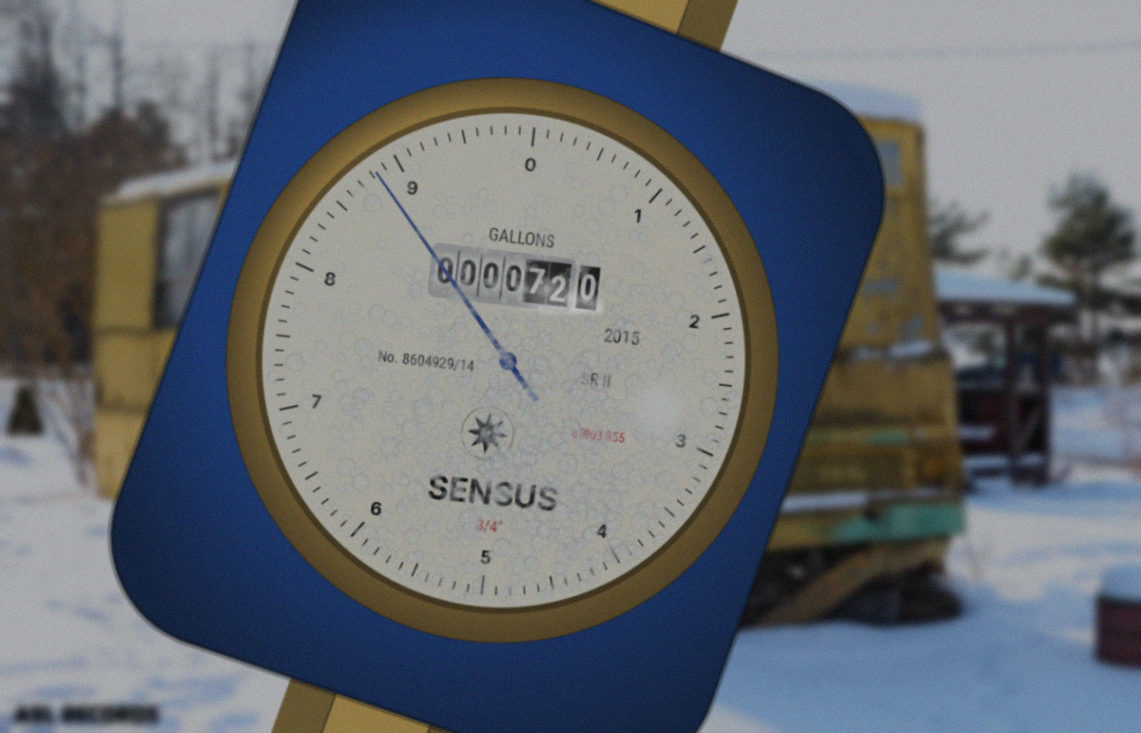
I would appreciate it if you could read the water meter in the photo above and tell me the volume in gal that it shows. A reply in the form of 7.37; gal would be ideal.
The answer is 718.8; gal
